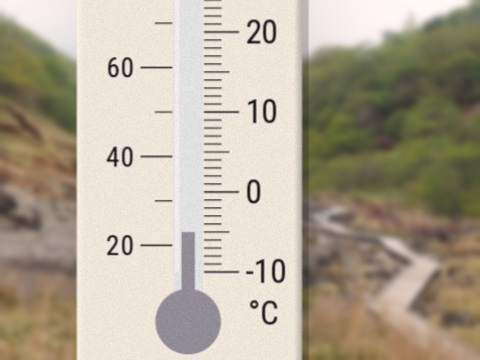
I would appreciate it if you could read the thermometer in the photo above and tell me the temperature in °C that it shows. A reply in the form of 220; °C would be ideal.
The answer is -5; °C
